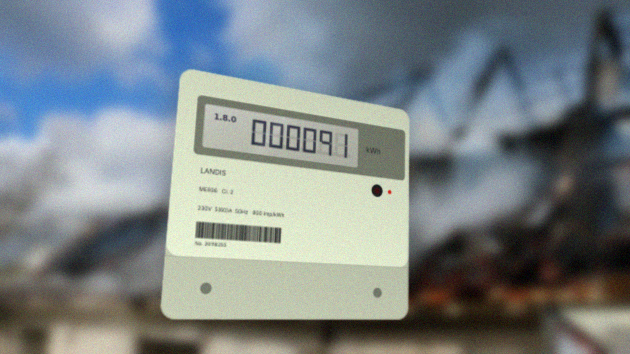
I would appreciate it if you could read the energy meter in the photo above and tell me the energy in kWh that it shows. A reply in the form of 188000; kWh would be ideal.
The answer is 91; kWh
